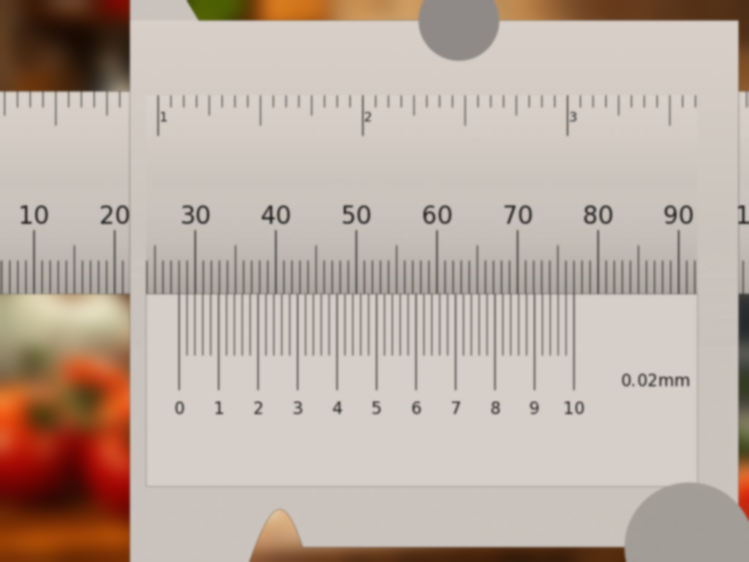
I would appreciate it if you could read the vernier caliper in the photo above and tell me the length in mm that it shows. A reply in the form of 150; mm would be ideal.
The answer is 28.0; mm
